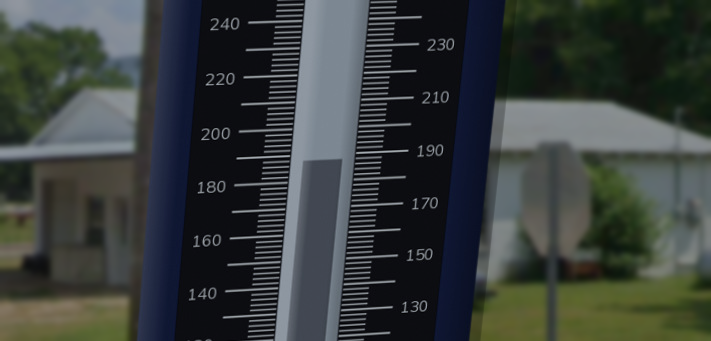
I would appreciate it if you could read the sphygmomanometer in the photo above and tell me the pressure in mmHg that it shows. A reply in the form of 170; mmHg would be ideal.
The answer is 188; mmHg
